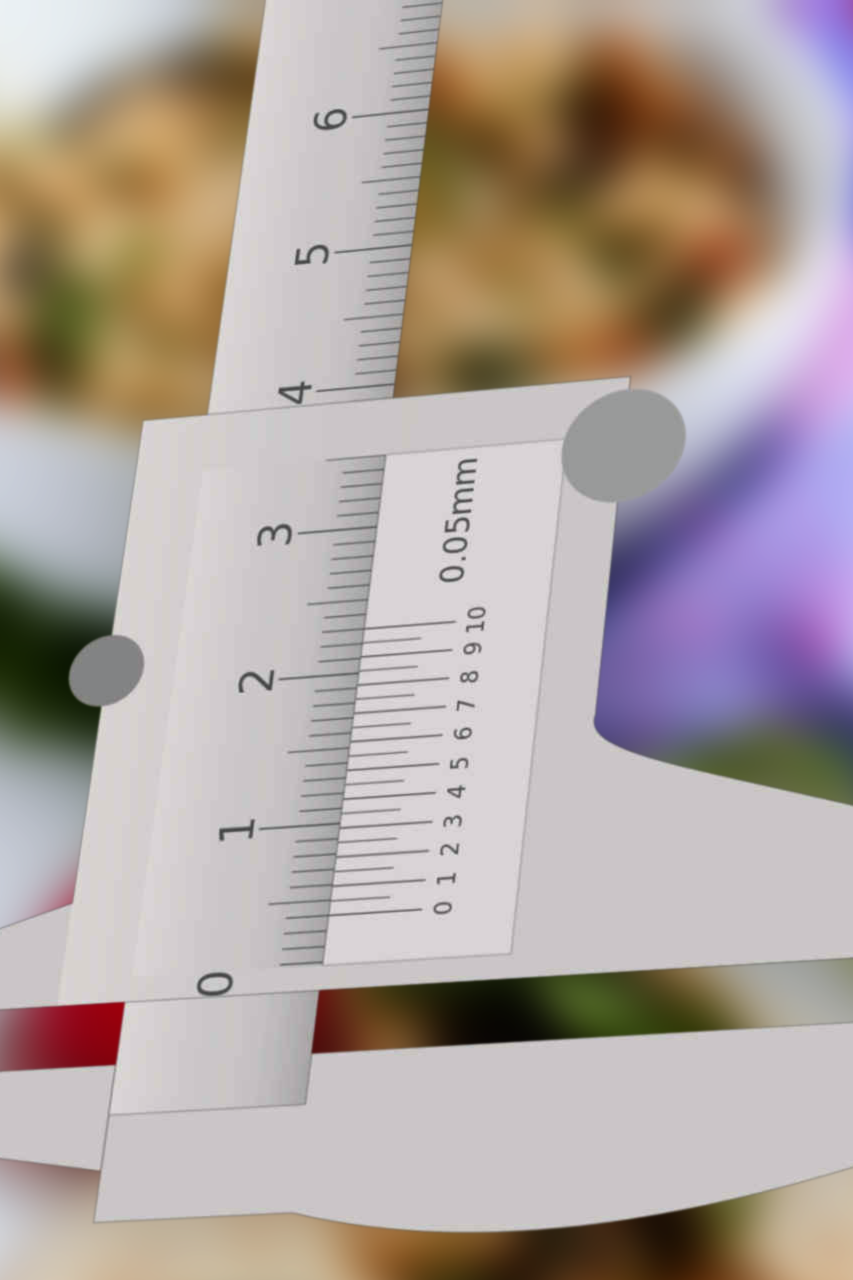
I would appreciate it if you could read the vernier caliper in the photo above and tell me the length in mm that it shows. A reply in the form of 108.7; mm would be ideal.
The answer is 4.0; mm
